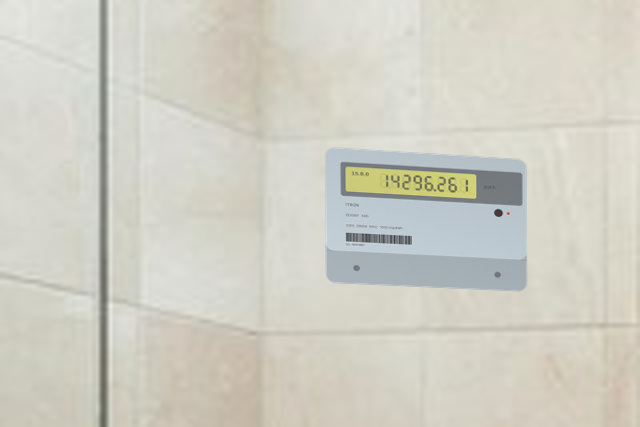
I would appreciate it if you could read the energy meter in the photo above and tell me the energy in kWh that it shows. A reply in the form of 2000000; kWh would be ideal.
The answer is 14296.261; kWh
